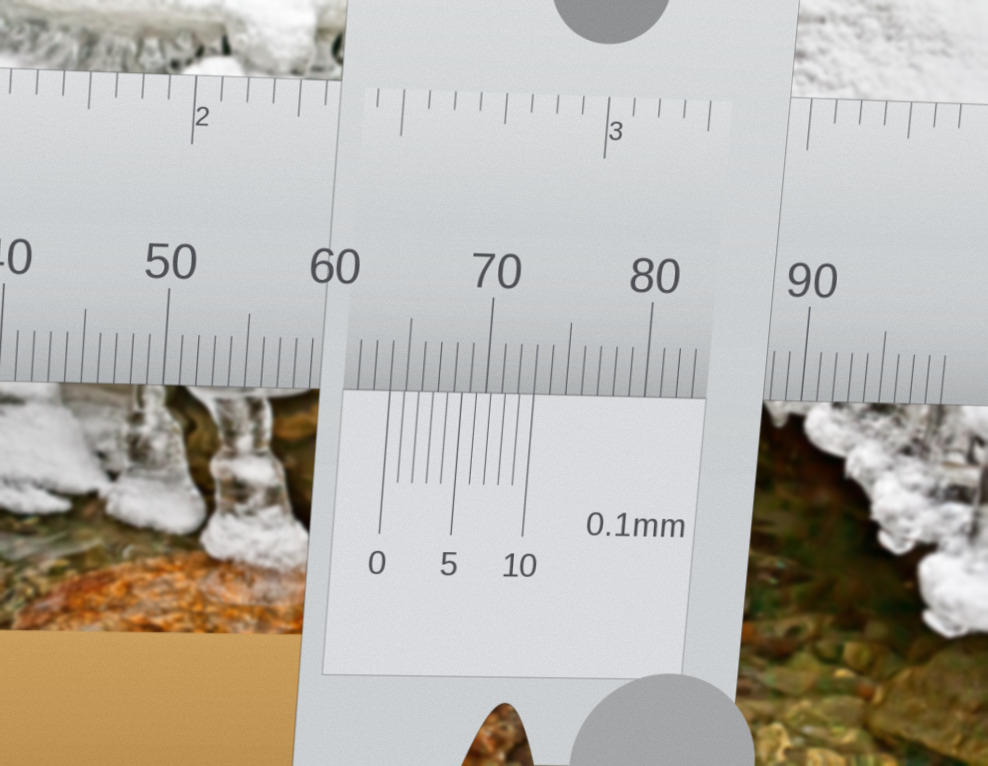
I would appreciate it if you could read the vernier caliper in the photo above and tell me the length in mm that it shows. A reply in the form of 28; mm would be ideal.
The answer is 64.0; mm
